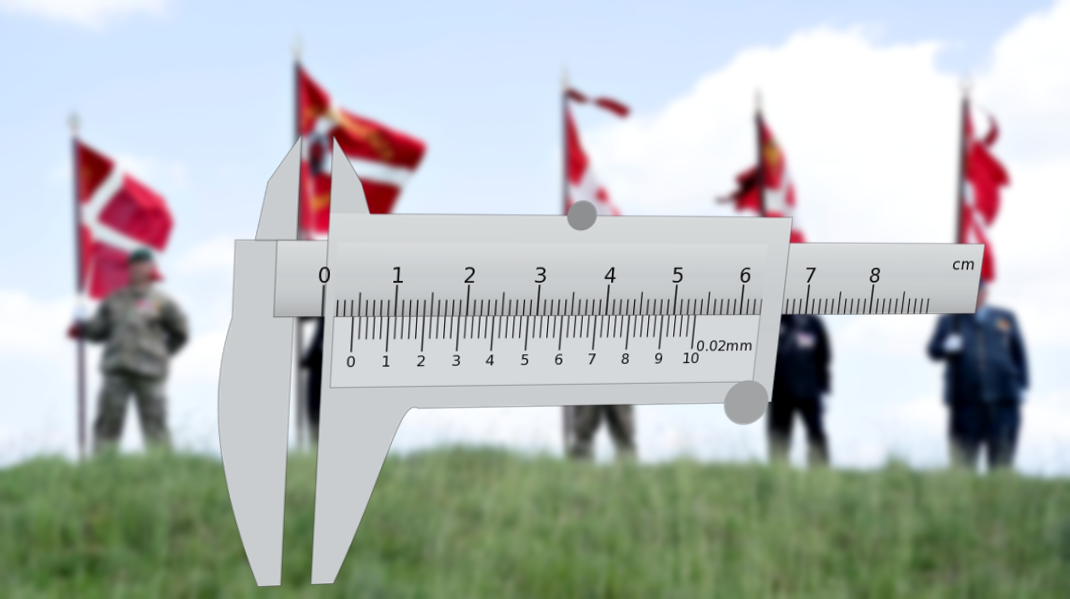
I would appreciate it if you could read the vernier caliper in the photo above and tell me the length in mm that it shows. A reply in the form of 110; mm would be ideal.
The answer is 4.2; mm
